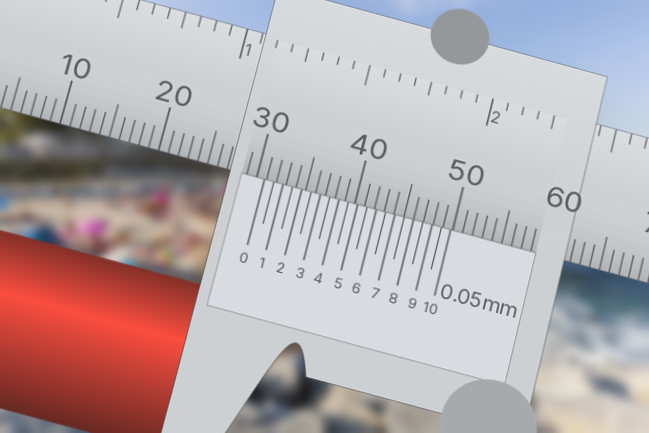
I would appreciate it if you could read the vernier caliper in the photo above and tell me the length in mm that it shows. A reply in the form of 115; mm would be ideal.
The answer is 30.8; mm
